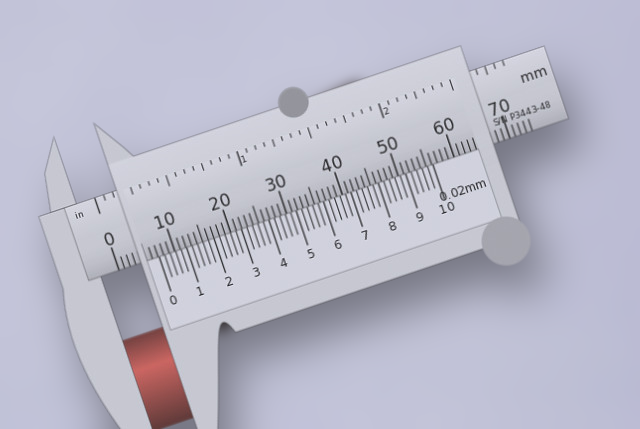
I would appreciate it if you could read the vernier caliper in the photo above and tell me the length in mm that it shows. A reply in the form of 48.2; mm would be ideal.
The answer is 7.2; mm
